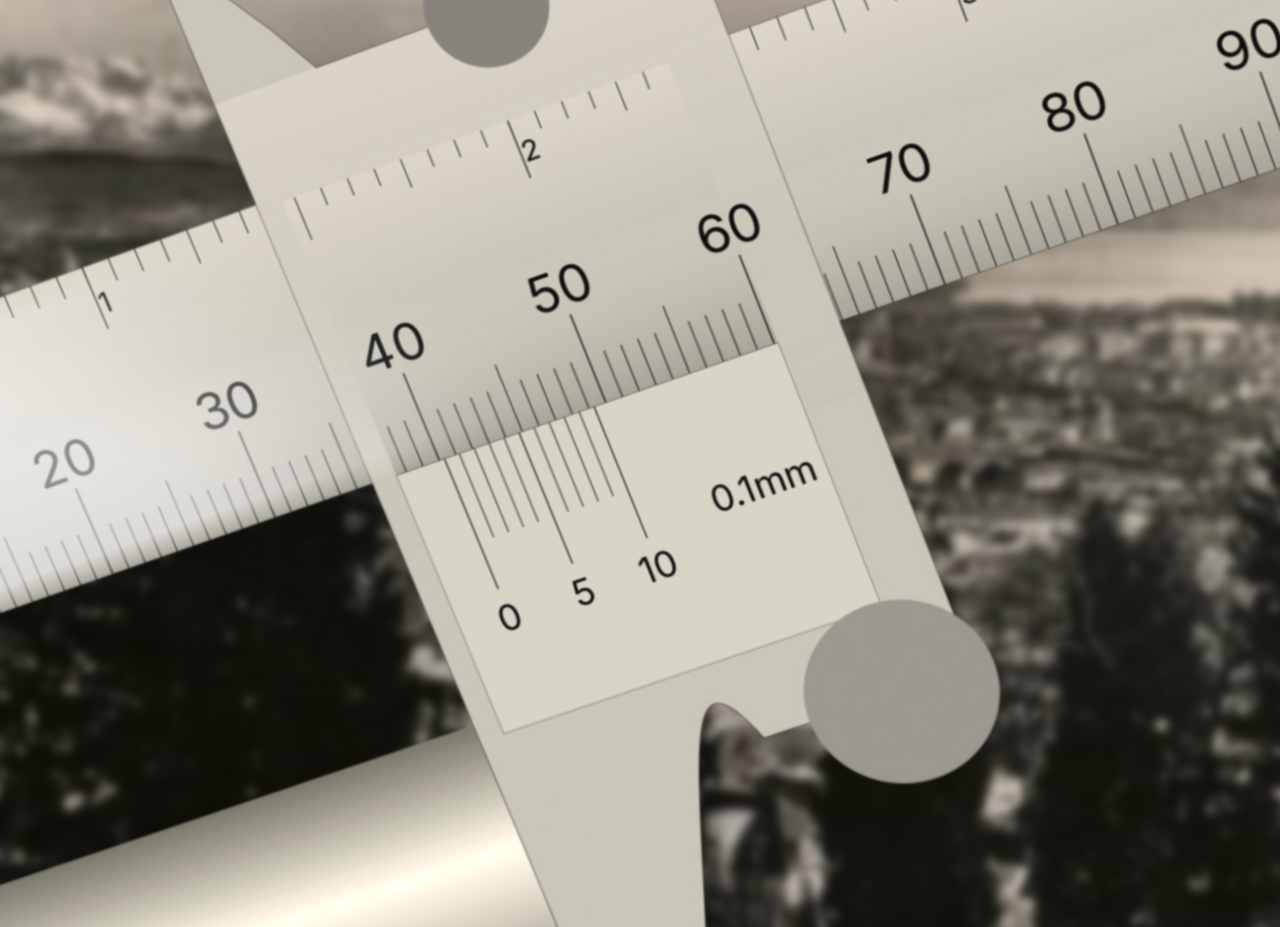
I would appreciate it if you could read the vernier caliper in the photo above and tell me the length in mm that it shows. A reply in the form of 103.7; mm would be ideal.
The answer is 40.3; mm
